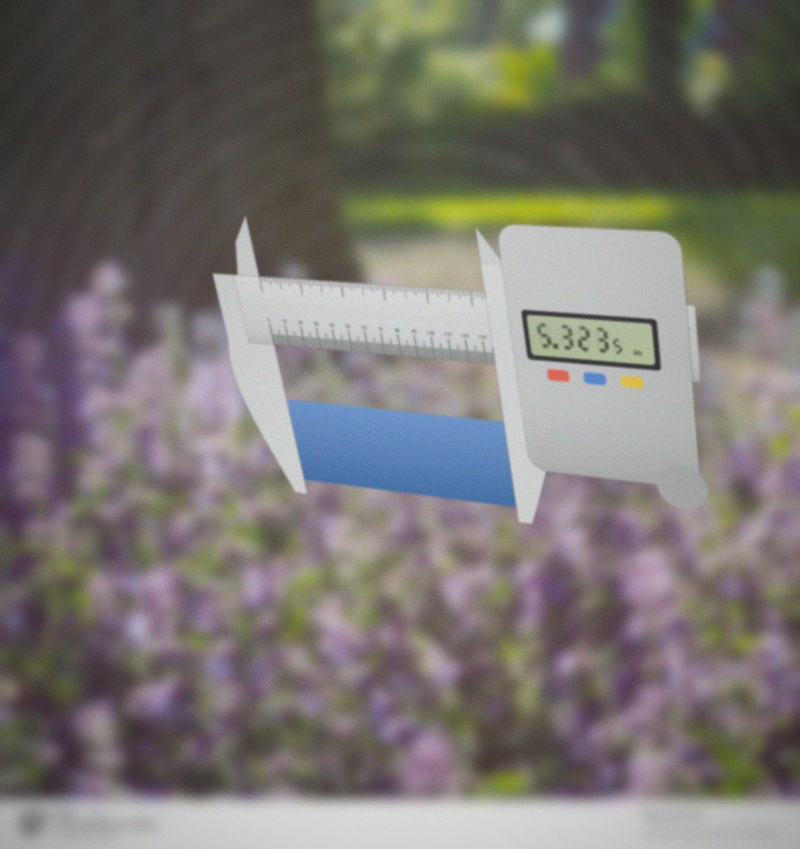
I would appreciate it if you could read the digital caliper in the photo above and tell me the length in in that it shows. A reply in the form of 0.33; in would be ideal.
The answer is 5.3235; in
